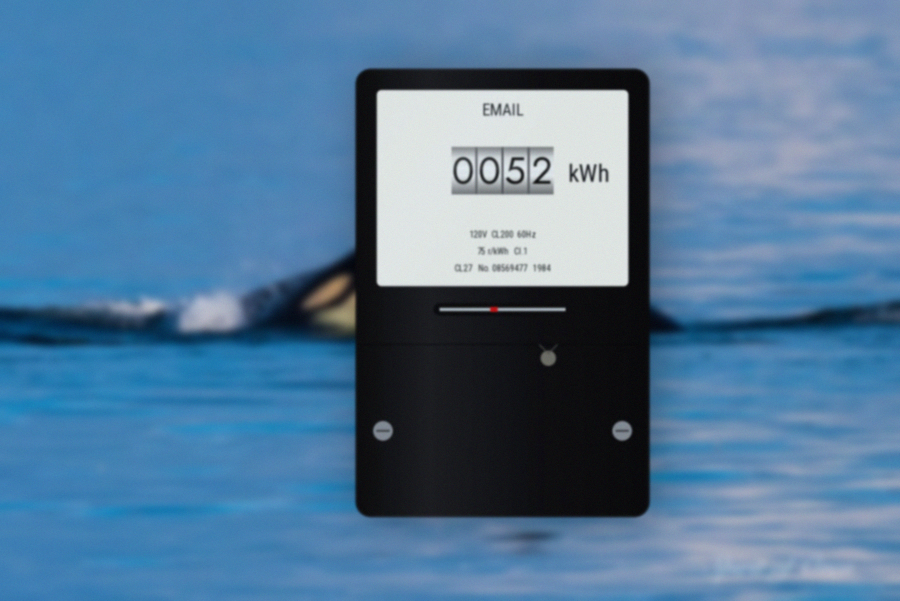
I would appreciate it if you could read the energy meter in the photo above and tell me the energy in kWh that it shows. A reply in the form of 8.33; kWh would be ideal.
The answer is 52; kWh
